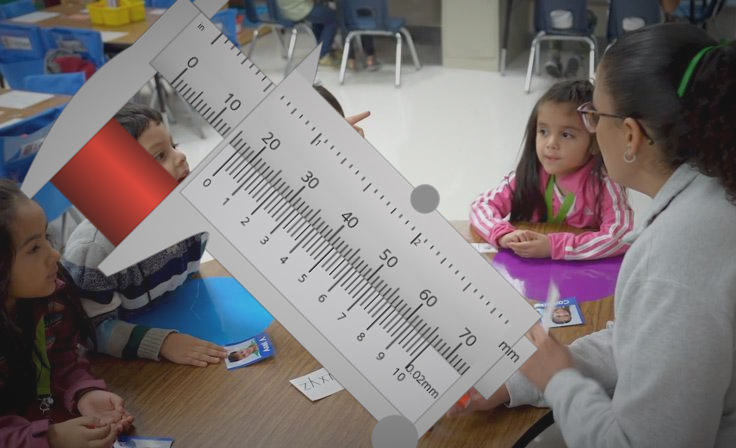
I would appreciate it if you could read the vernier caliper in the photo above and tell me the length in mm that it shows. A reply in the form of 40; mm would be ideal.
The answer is 17.0; mm
